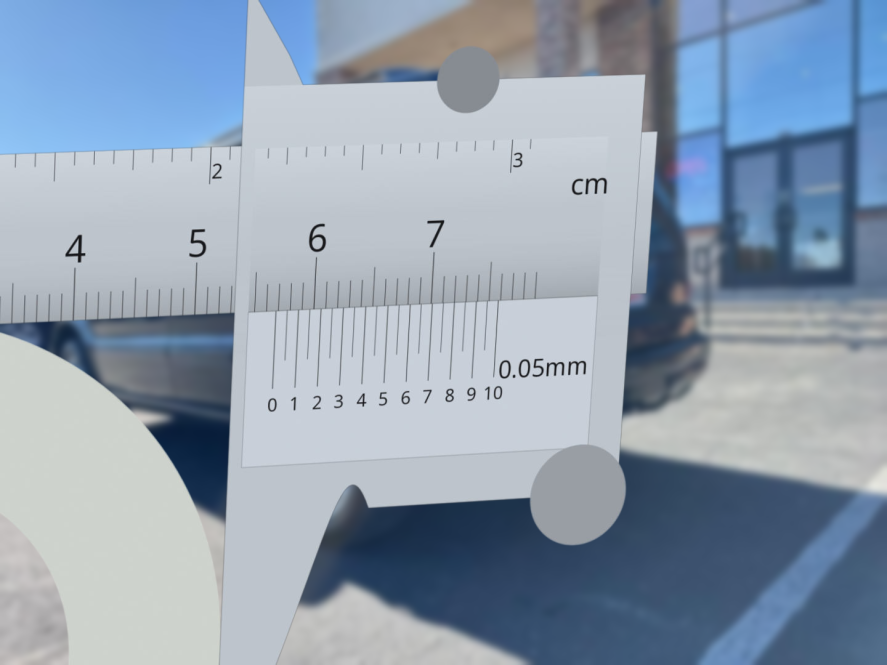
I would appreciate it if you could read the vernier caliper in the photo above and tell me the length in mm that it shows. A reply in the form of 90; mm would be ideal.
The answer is 56.8; mm
